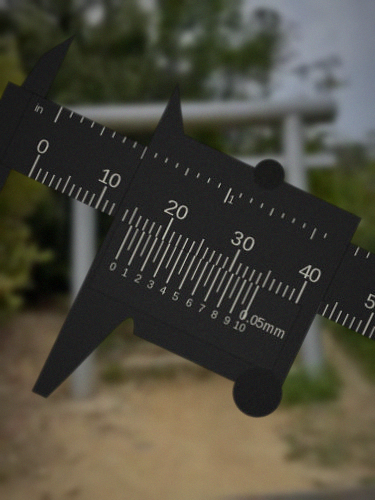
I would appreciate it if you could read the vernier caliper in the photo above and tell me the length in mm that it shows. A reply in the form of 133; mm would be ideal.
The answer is 15.4; mm
